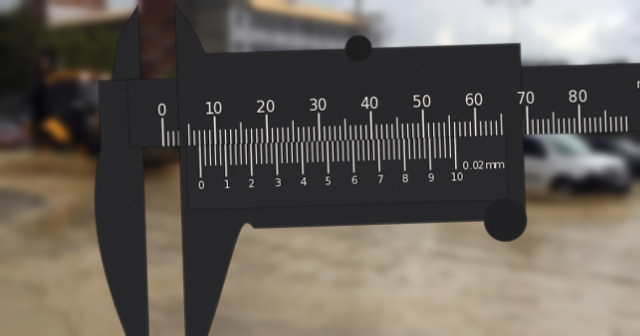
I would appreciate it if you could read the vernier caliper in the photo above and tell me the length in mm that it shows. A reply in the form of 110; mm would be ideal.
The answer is 7.0; mm
